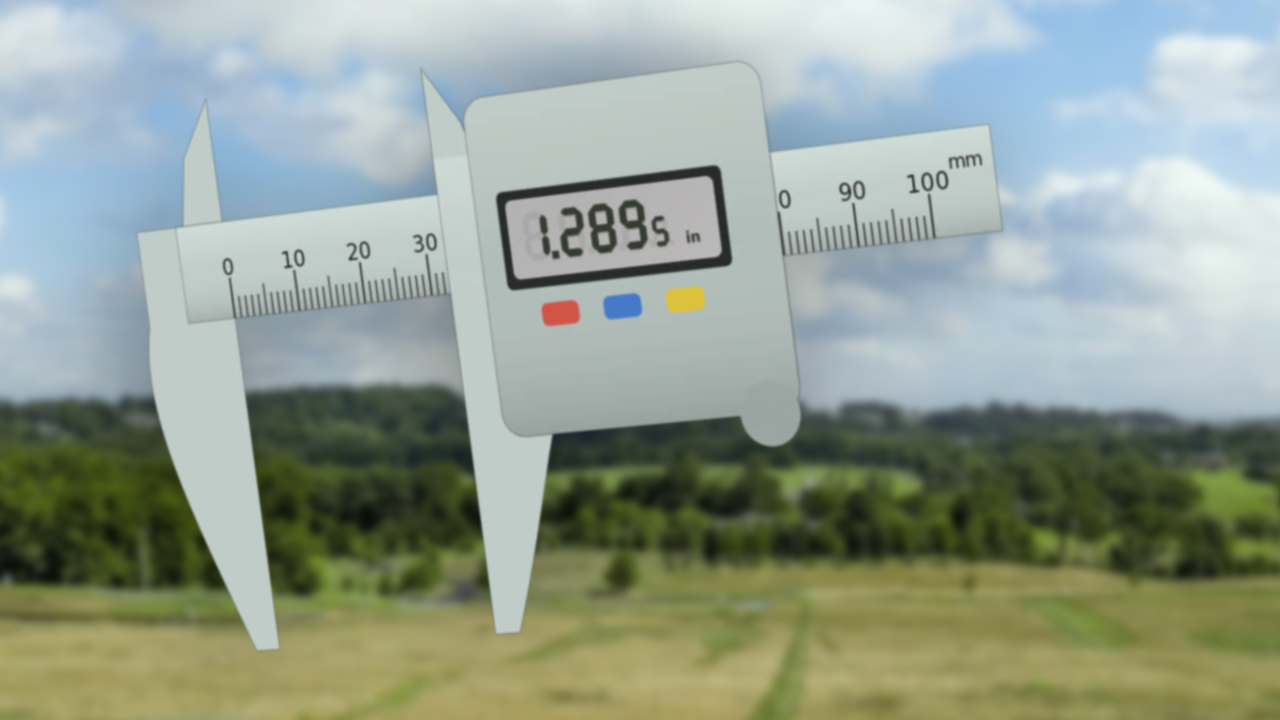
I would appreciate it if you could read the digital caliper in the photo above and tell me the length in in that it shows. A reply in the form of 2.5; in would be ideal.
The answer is 1.2895; in
